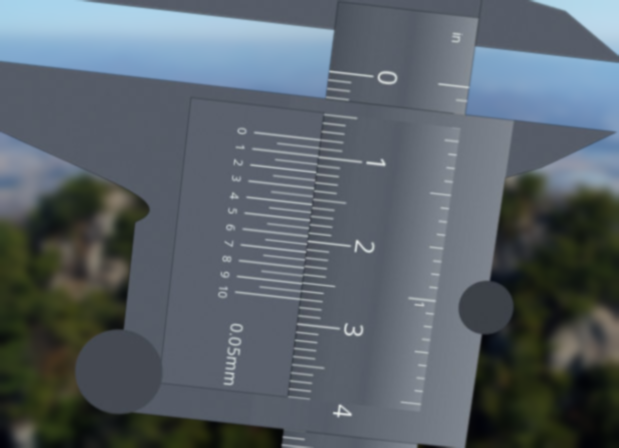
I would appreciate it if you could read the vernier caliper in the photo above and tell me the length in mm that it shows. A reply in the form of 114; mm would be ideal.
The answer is 8.0; mm
